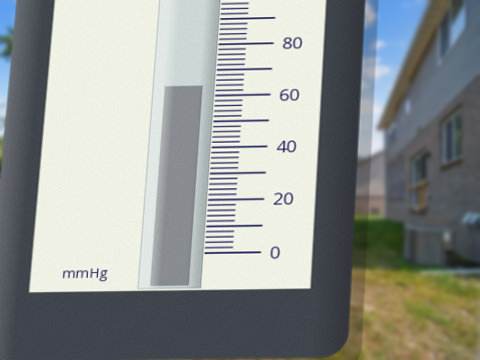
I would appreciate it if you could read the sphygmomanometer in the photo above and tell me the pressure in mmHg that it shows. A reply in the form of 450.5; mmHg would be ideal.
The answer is 64; mmHg
